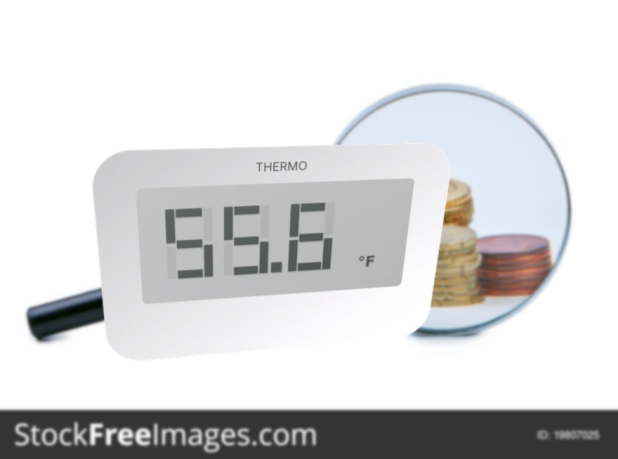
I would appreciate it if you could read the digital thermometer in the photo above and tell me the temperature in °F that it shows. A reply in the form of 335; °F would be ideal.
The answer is 55.6; °F
